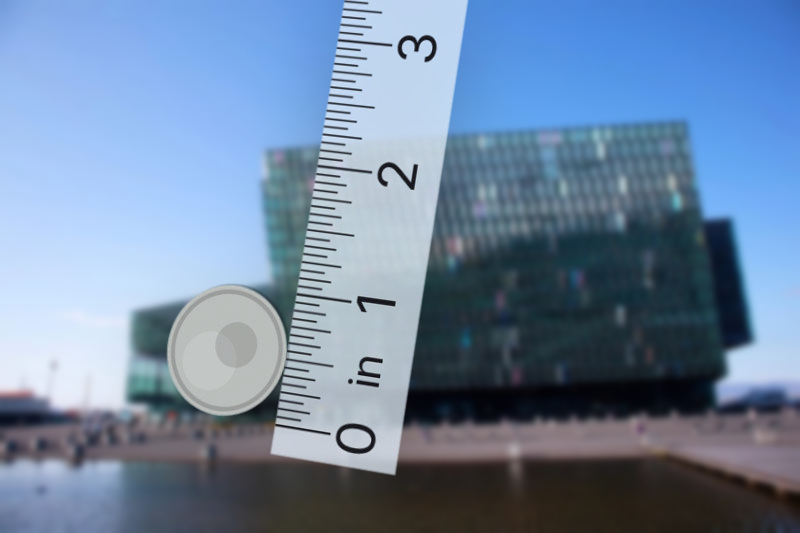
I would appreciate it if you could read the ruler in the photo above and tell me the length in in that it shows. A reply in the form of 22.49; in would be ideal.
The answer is 1; in
